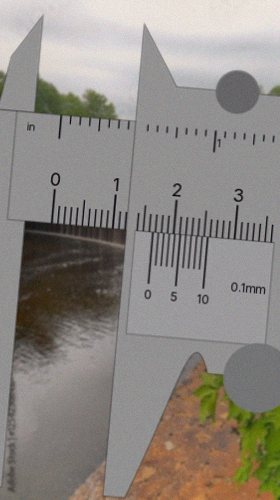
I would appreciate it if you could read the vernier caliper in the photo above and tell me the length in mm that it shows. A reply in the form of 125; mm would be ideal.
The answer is 16.6; mm
